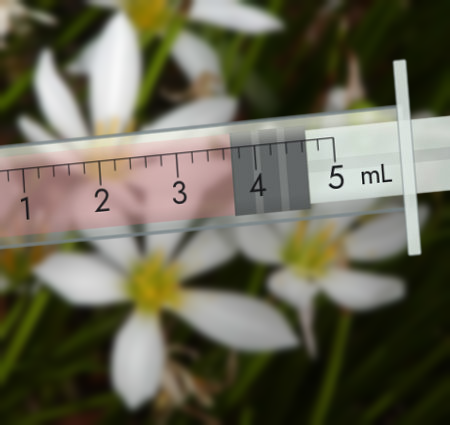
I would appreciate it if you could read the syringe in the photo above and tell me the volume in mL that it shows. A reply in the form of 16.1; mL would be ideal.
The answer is 3.7; mL
